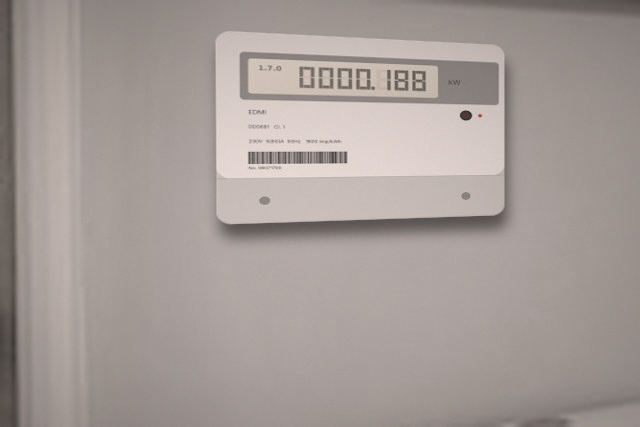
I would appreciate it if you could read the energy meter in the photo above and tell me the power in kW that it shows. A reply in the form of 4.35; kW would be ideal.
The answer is 0.188; kW
